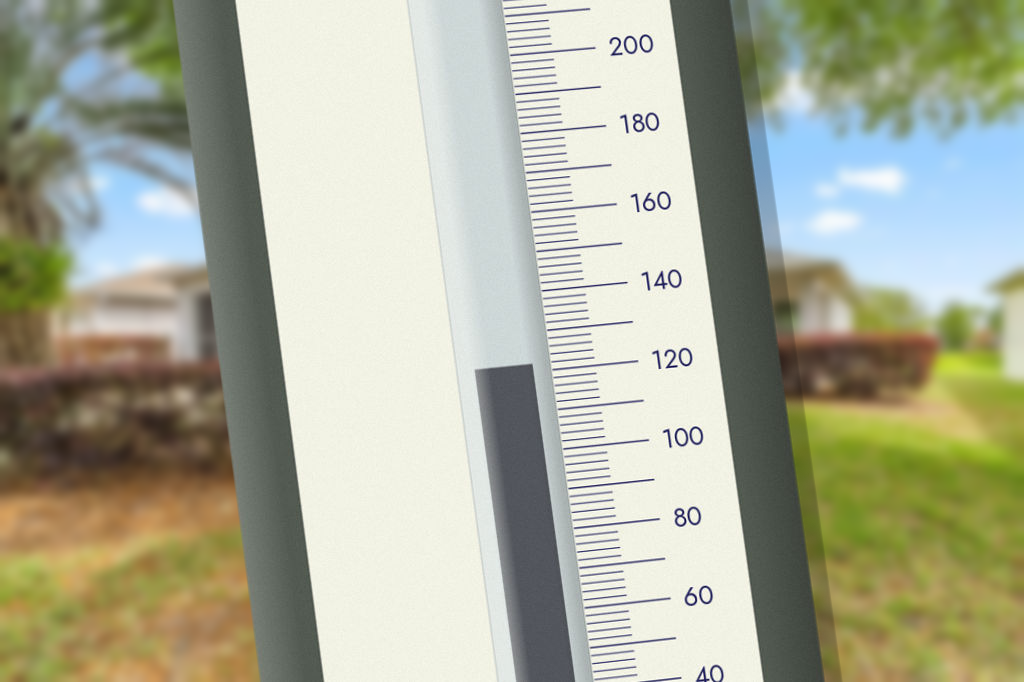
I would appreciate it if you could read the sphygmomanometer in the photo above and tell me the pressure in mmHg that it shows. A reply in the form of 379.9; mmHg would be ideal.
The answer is 122; mmHg
